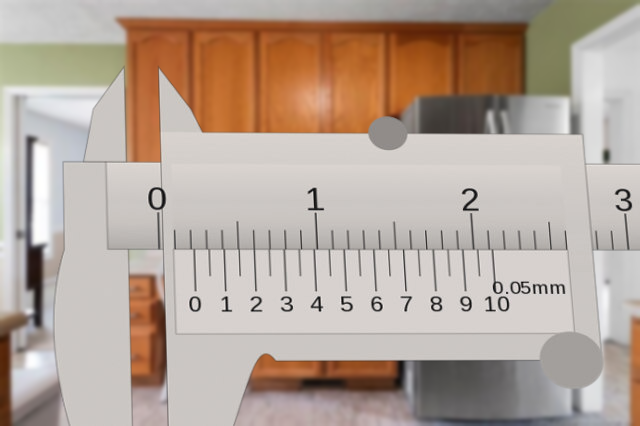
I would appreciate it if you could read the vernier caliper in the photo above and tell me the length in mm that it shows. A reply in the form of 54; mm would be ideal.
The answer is 2.2; mm
